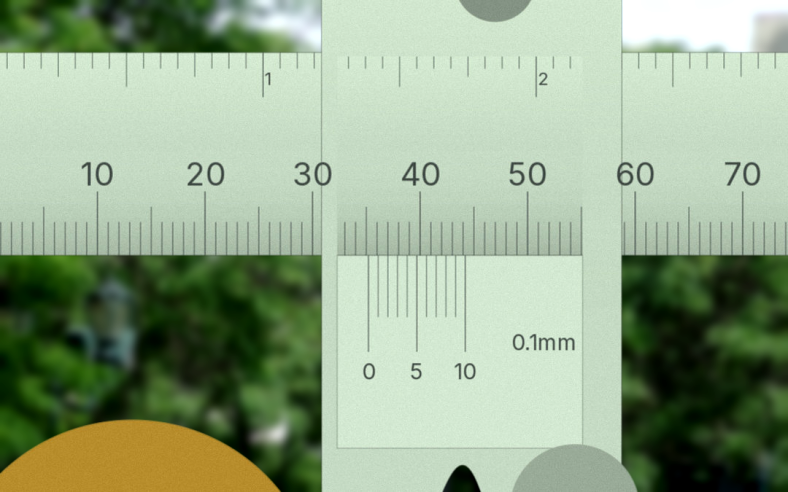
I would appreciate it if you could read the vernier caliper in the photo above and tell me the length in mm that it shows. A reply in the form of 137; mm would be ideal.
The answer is 35.2; mm
